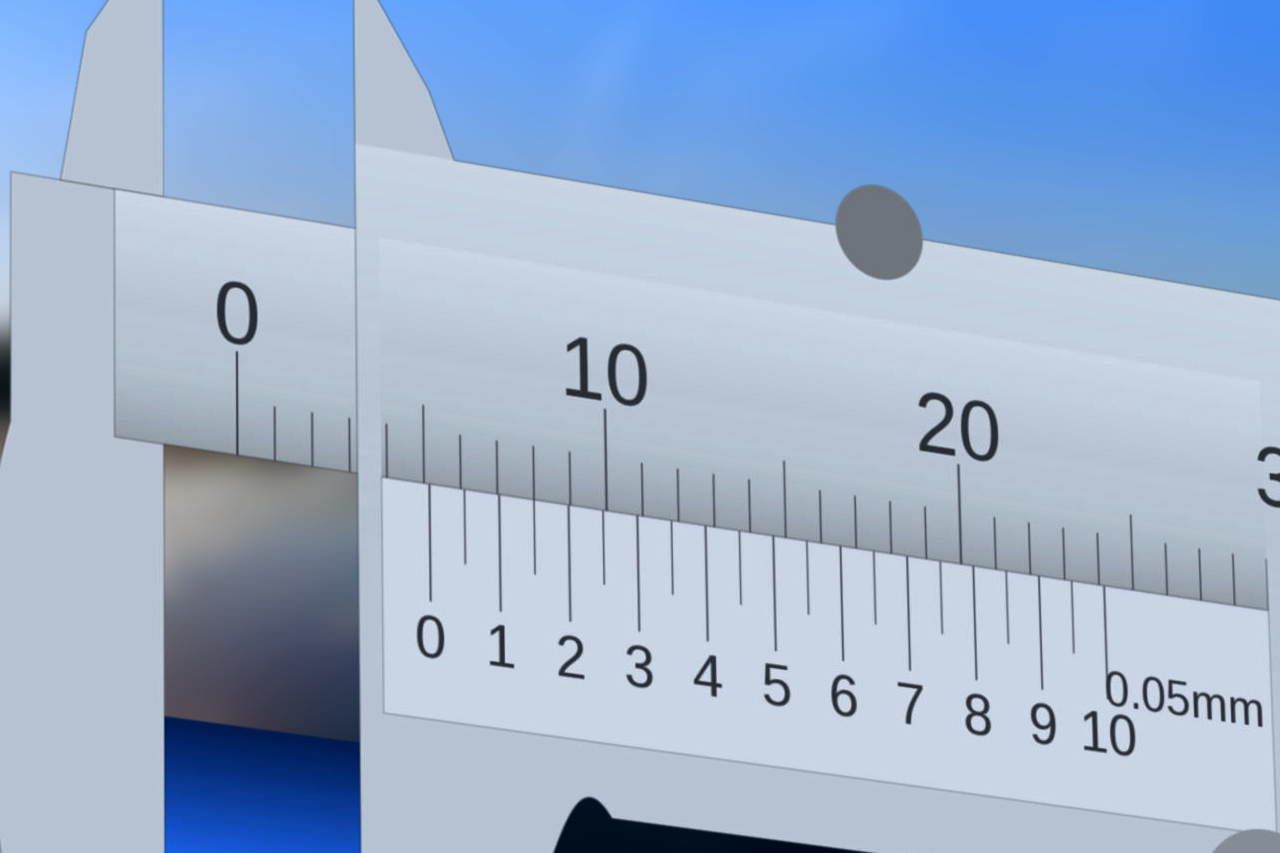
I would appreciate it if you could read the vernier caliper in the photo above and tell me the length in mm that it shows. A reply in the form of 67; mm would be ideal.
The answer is 5.15; mm
